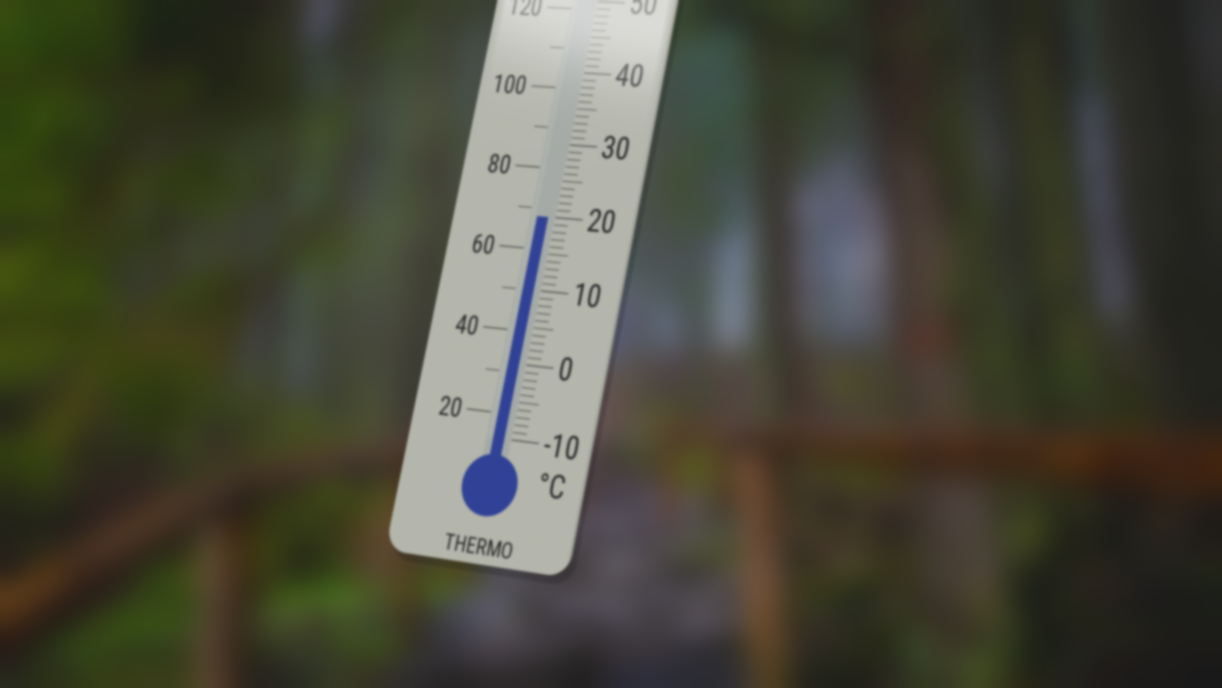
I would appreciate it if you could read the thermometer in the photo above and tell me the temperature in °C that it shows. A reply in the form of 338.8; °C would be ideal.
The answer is 20; °C
